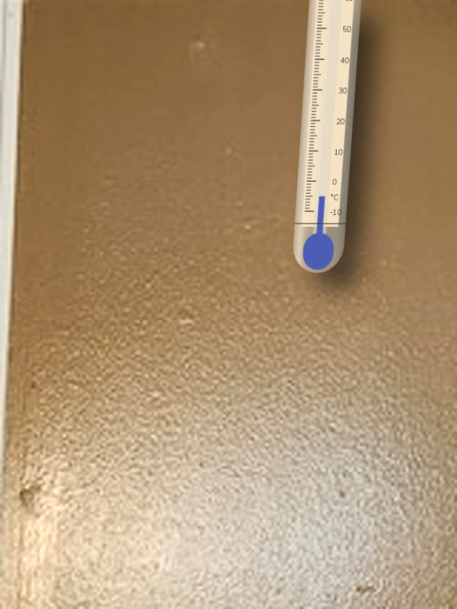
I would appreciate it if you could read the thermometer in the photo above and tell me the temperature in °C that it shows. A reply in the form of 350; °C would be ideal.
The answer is -5; °C
